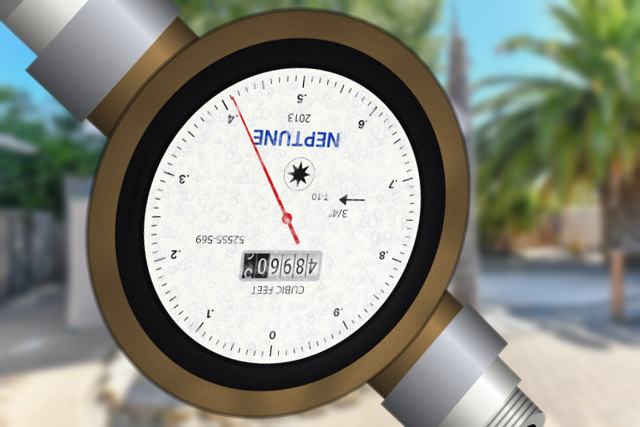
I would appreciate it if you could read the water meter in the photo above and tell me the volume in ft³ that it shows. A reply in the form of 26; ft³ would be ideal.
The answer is 489605.41; ft³
